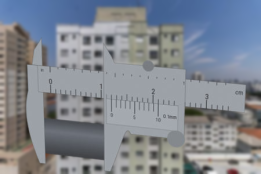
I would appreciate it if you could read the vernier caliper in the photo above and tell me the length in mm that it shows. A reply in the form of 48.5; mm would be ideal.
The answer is 12.0; mm
